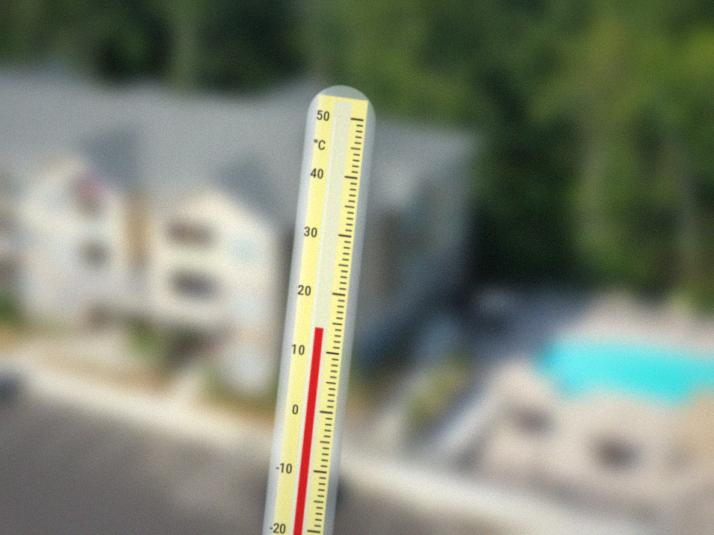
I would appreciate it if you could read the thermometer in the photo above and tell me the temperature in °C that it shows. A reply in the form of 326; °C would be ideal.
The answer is 14; °C
